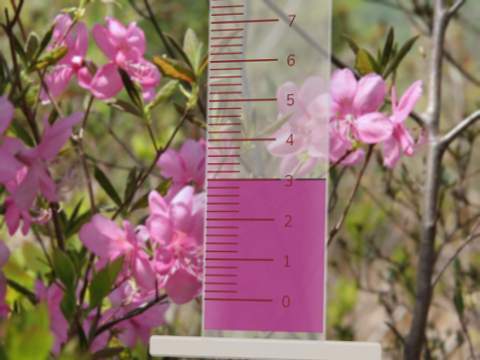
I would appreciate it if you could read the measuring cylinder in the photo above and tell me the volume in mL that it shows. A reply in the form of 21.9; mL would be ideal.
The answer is 3; mL
